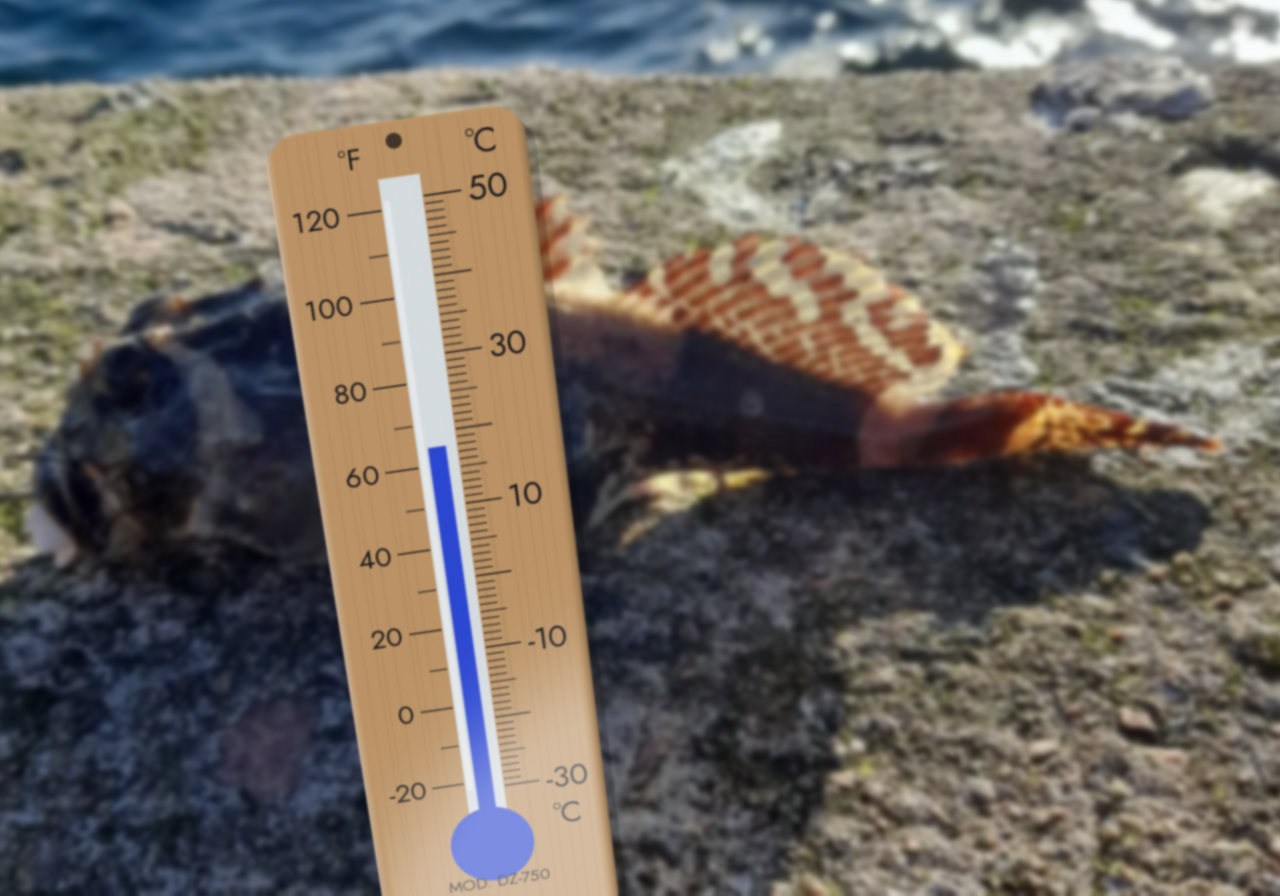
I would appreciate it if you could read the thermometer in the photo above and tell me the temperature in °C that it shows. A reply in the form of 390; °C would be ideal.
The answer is 18; °C
